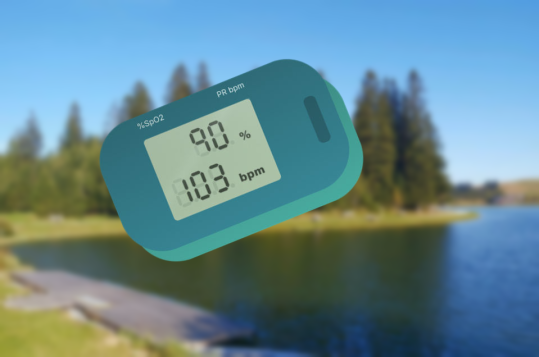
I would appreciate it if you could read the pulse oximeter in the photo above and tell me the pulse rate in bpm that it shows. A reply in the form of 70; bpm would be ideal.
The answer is 103; bpm
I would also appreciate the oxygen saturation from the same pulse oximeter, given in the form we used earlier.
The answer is 90; %
